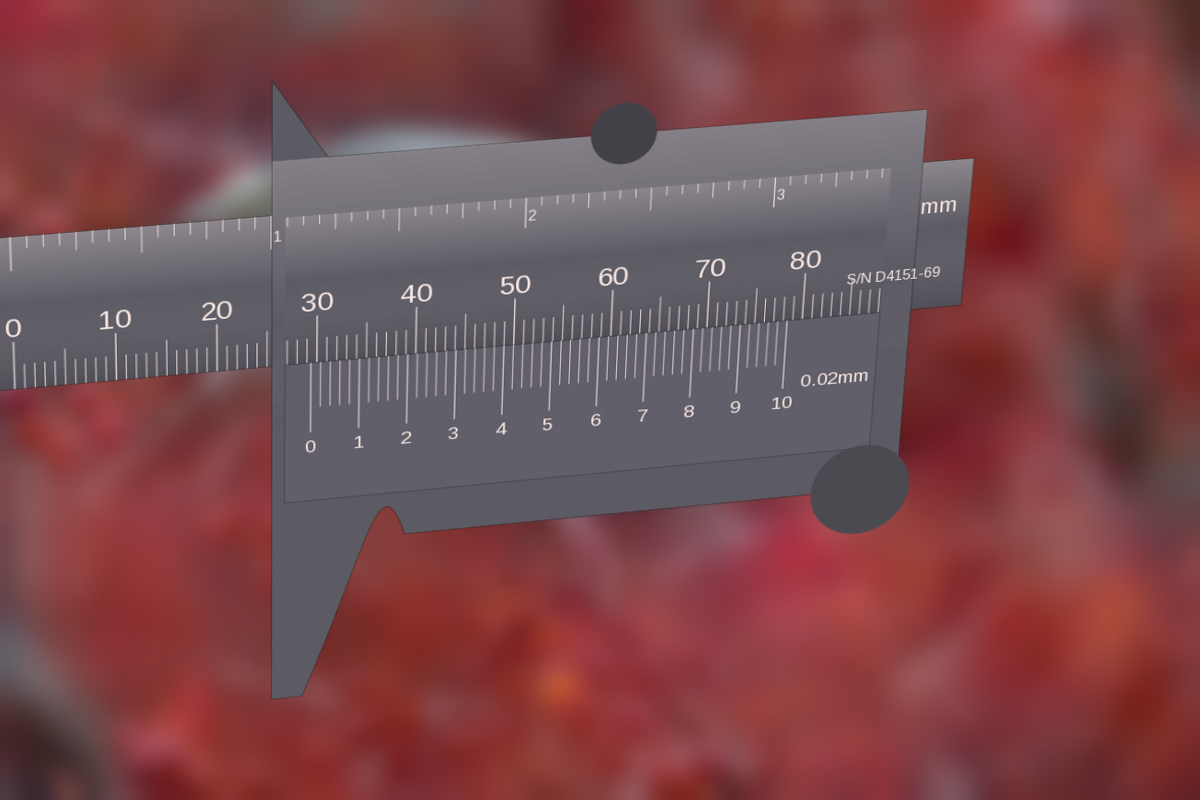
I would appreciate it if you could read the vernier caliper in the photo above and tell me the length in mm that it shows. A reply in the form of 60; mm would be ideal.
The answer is 29.4; mm
